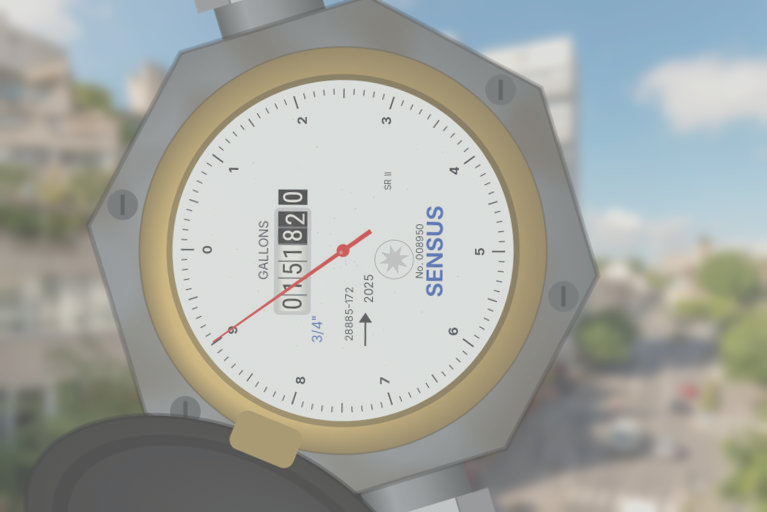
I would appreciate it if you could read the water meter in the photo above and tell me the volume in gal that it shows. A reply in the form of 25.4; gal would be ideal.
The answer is 151819.0; gal
